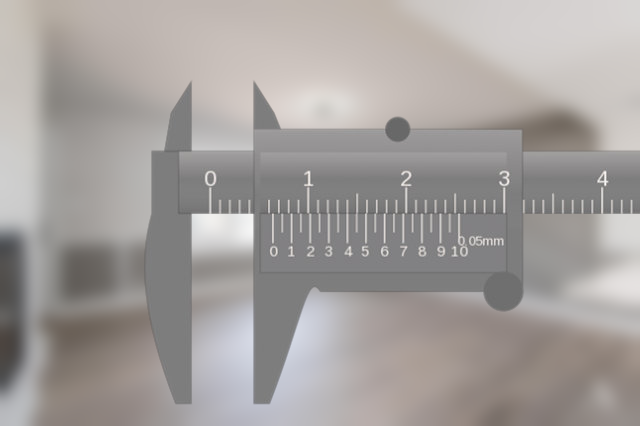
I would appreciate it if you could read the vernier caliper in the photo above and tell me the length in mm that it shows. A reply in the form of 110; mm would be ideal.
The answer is 6.4; mm
